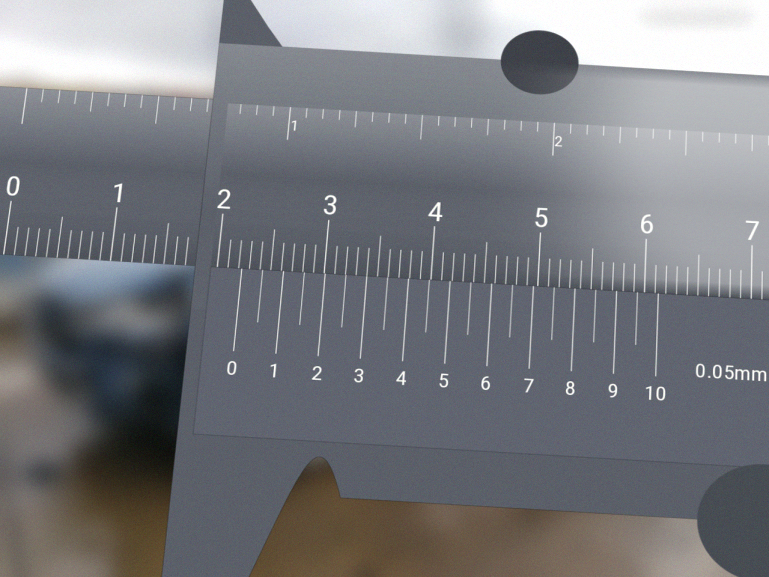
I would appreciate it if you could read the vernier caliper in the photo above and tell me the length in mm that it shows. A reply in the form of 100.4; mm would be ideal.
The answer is 22.3; mm
